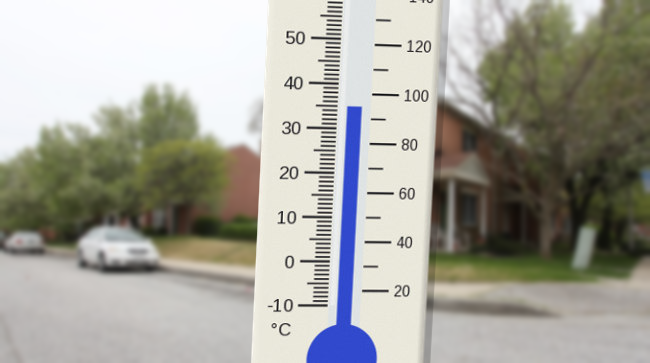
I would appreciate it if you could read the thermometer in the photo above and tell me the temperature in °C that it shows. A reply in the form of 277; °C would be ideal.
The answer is 35; °C
